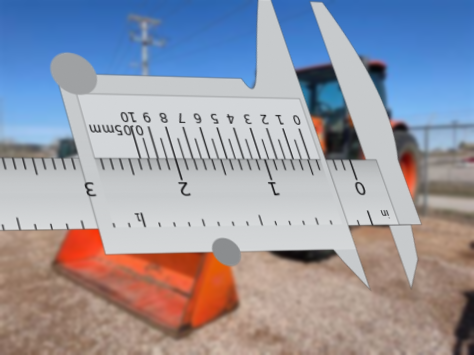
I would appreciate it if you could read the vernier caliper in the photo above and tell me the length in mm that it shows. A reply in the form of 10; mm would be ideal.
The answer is 4.8; mm
